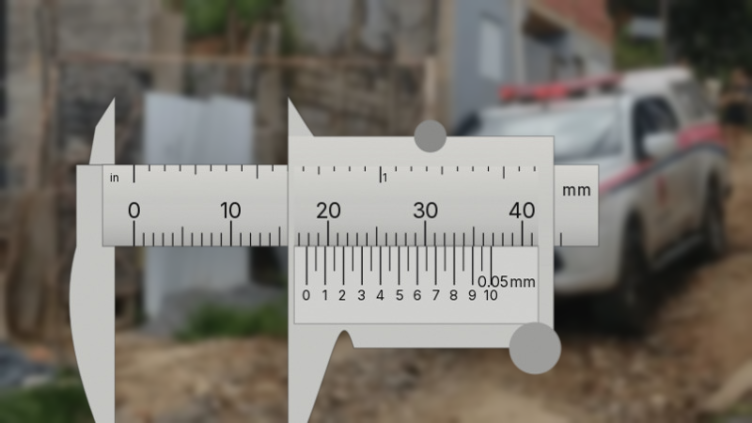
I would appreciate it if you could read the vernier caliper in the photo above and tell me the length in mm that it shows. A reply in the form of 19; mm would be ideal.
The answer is 17.8; mm
